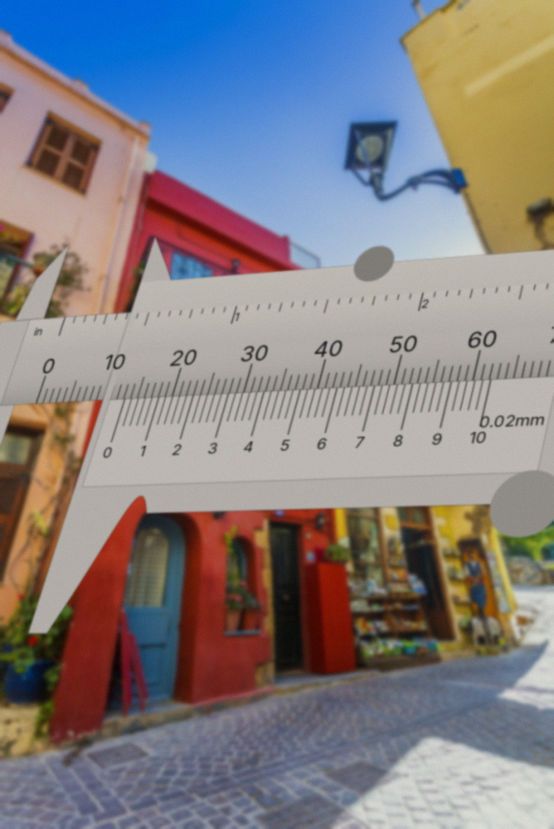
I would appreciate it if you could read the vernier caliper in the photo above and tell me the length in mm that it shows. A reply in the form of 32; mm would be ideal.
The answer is 13.2; mm
